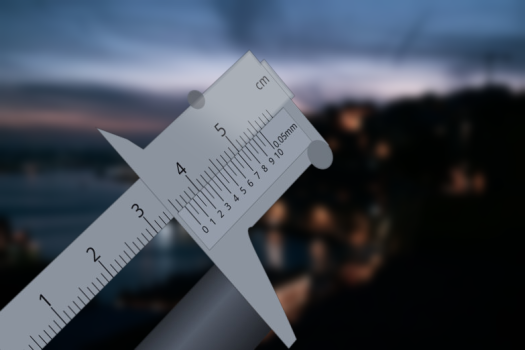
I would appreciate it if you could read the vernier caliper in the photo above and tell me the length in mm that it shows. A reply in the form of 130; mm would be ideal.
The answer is 36.4; mm
